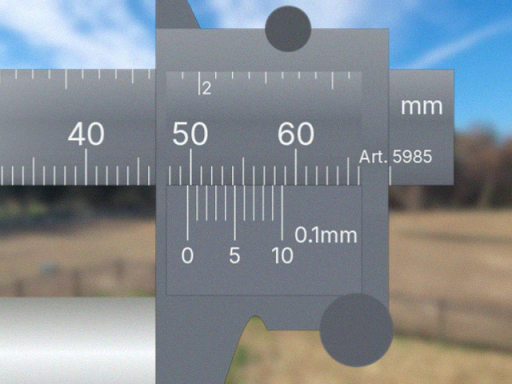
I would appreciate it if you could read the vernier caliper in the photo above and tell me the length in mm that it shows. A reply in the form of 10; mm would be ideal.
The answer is 49.7; mm
